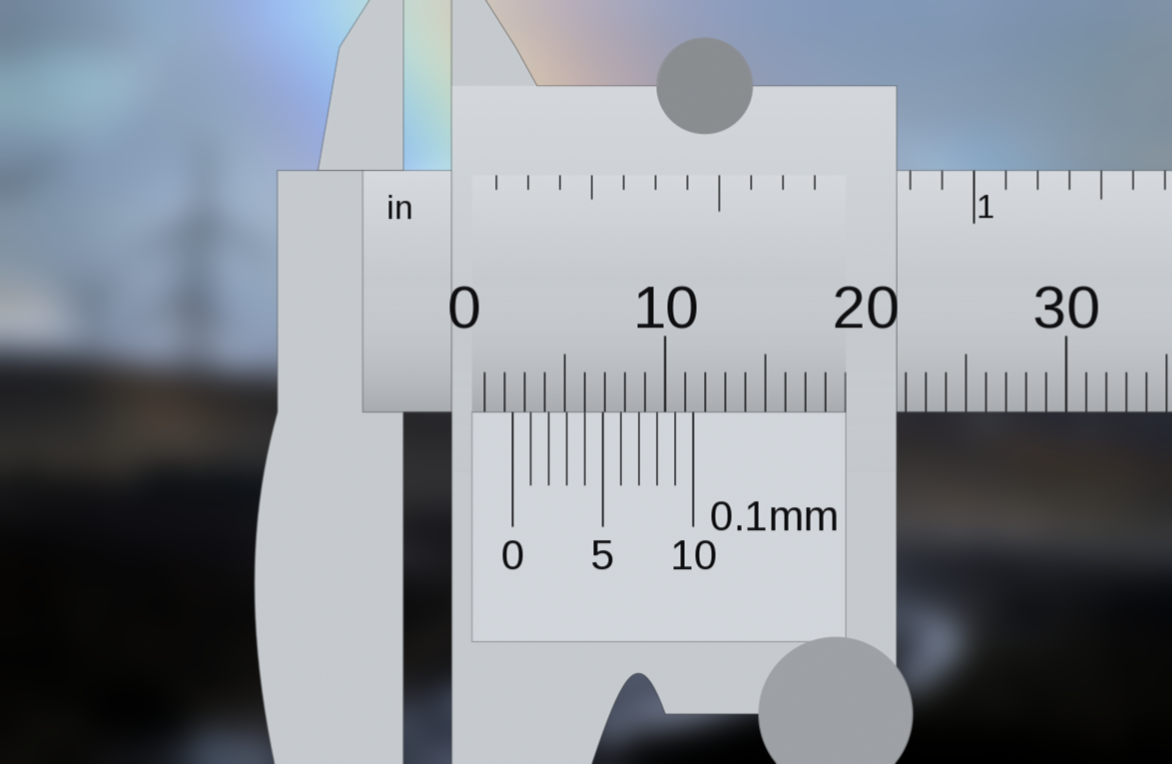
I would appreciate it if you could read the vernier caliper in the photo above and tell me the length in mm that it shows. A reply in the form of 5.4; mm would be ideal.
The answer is 2.4; mm
